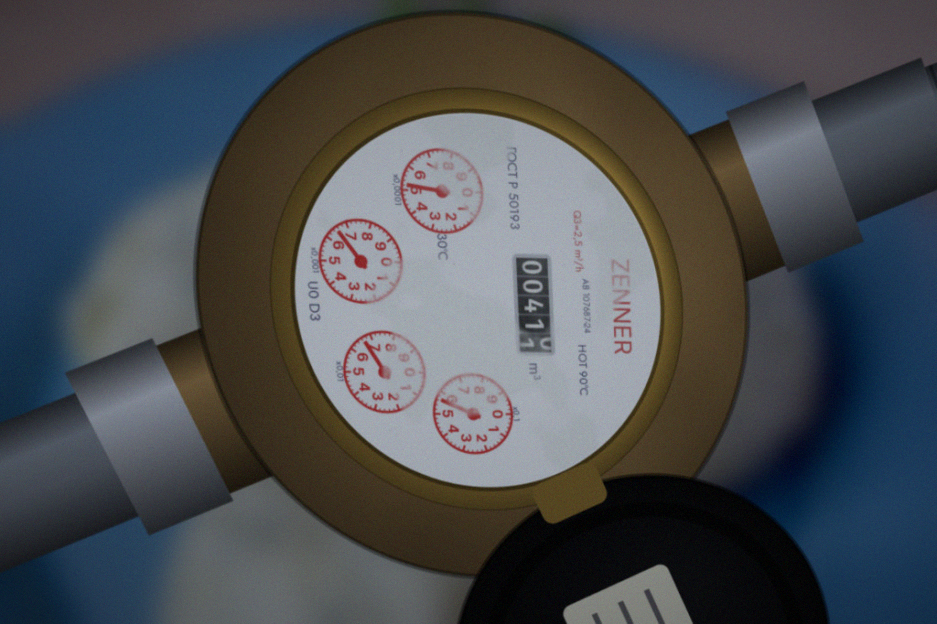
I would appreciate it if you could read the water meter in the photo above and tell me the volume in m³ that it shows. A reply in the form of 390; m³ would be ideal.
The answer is 410.5665; m³
